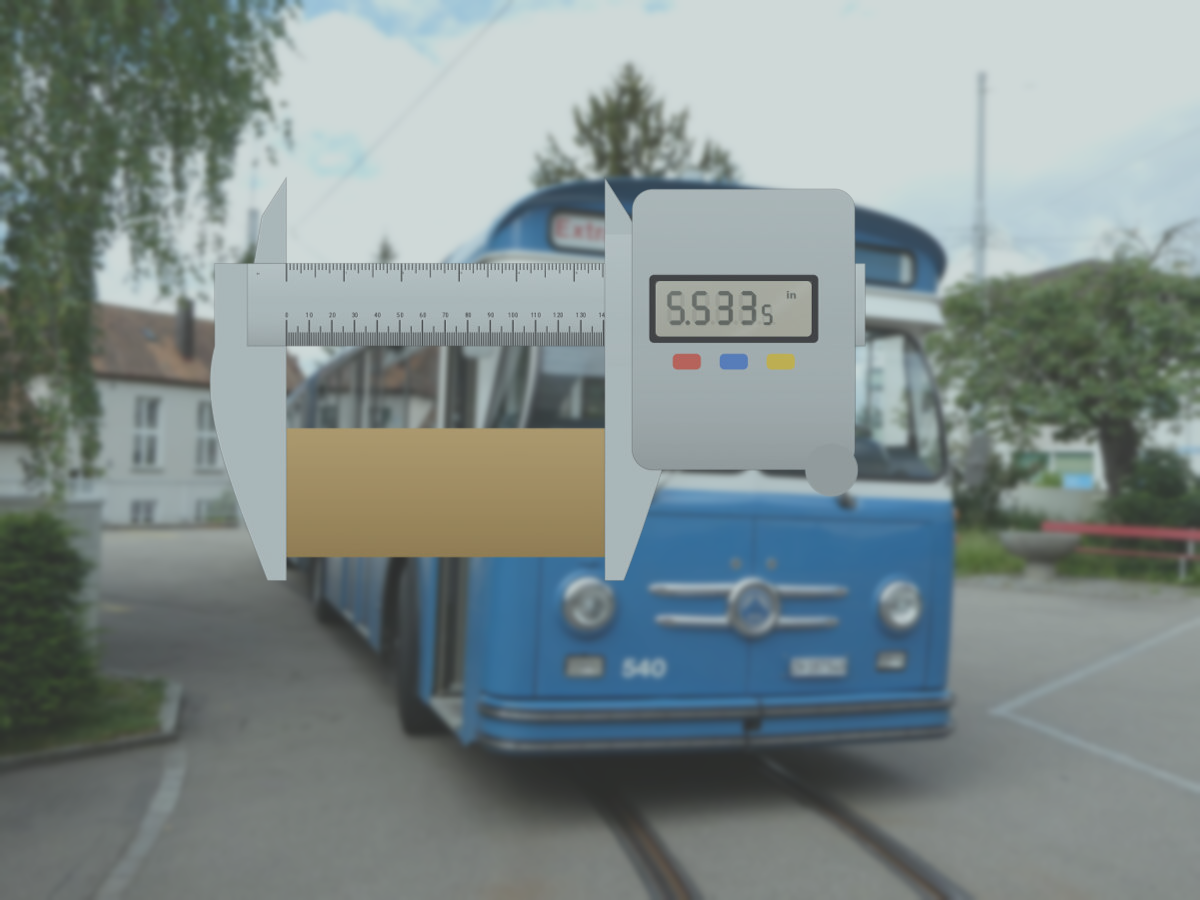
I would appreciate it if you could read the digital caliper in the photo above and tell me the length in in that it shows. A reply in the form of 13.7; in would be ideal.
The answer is 5.5335; in
